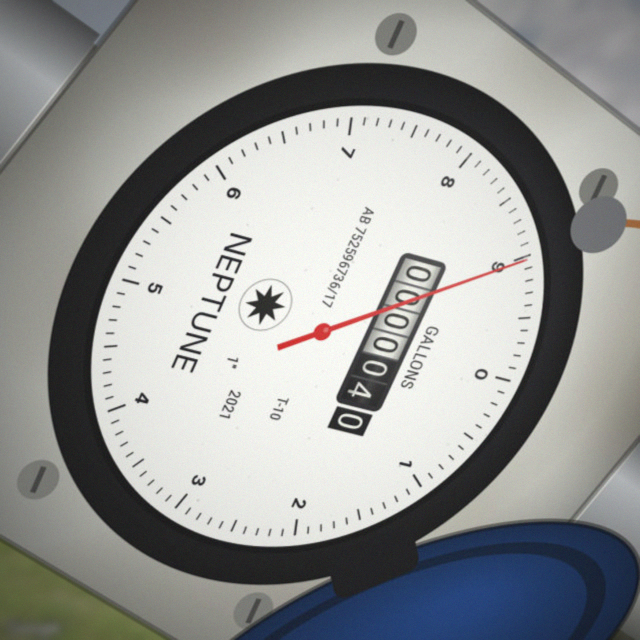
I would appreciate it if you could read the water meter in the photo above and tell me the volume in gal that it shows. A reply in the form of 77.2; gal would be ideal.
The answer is 39.0; gal
